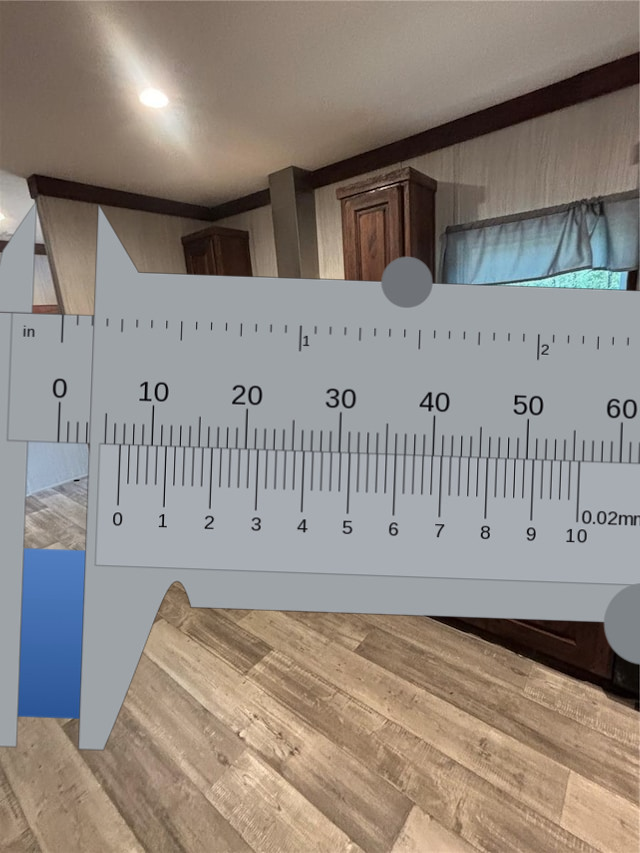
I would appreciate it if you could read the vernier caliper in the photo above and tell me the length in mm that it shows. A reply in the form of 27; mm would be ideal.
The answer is 6.6; mm
